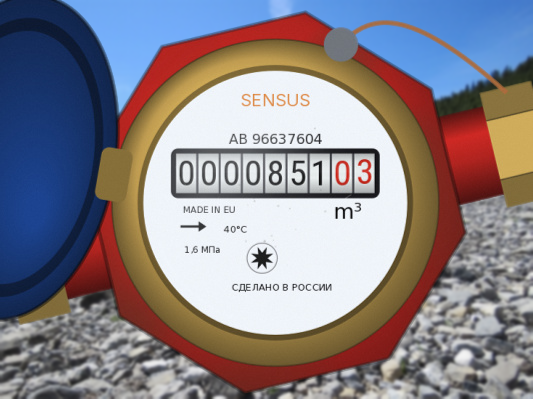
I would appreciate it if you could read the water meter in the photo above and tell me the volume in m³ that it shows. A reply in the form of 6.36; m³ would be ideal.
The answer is 851.03; m³
